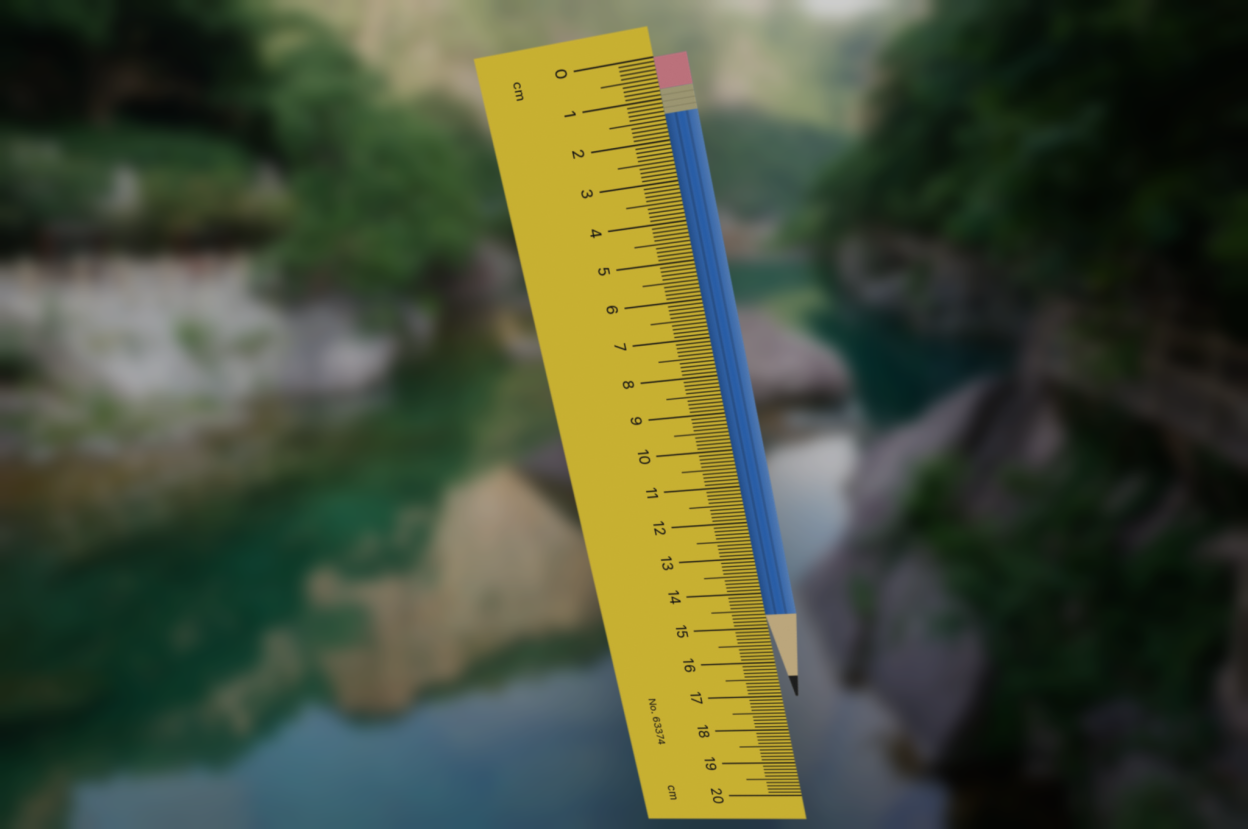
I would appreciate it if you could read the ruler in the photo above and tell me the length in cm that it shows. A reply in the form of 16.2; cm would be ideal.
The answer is 17; cm
